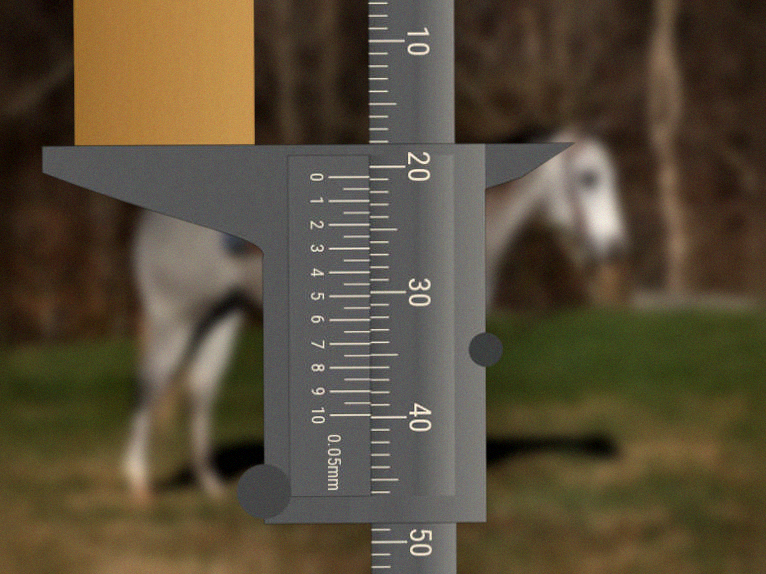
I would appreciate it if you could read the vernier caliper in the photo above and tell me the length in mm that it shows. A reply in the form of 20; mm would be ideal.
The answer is 20.8; mm
